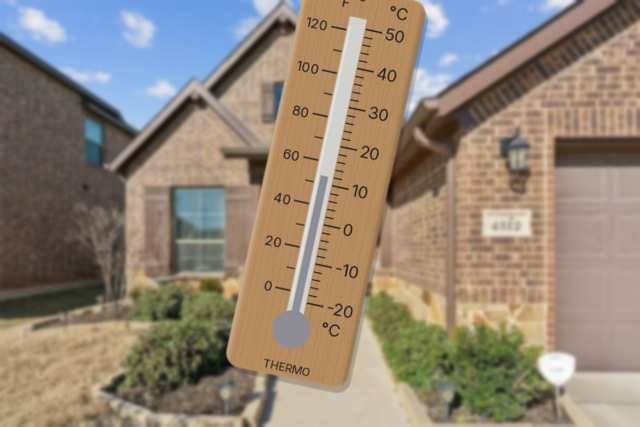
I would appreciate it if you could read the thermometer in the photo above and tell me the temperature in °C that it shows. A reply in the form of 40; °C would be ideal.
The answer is 12; °C
